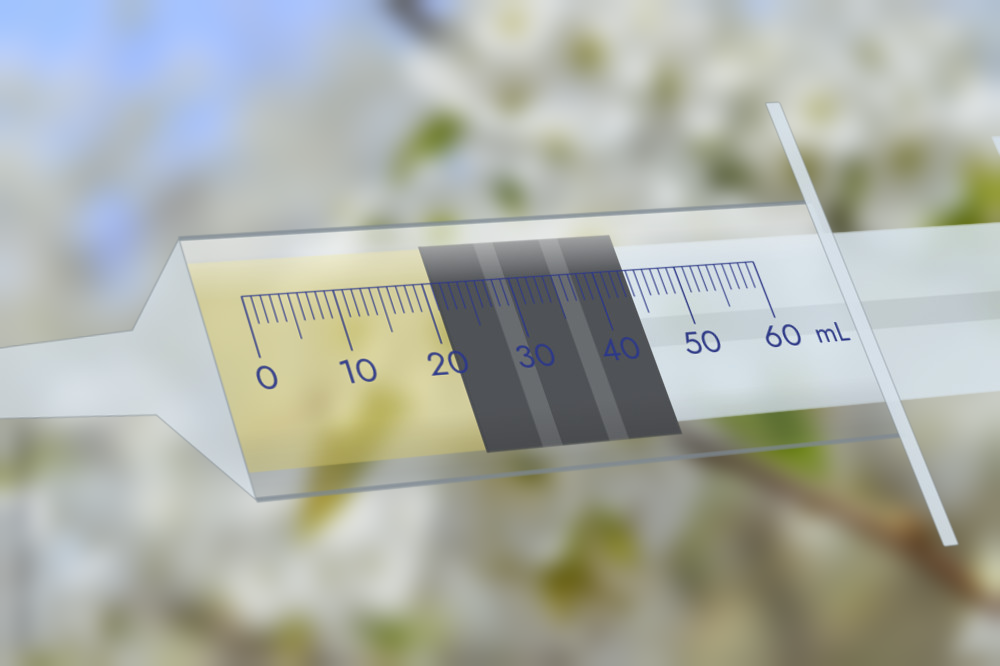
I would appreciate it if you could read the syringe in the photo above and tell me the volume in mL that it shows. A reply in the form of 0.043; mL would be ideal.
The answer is 21; mL
